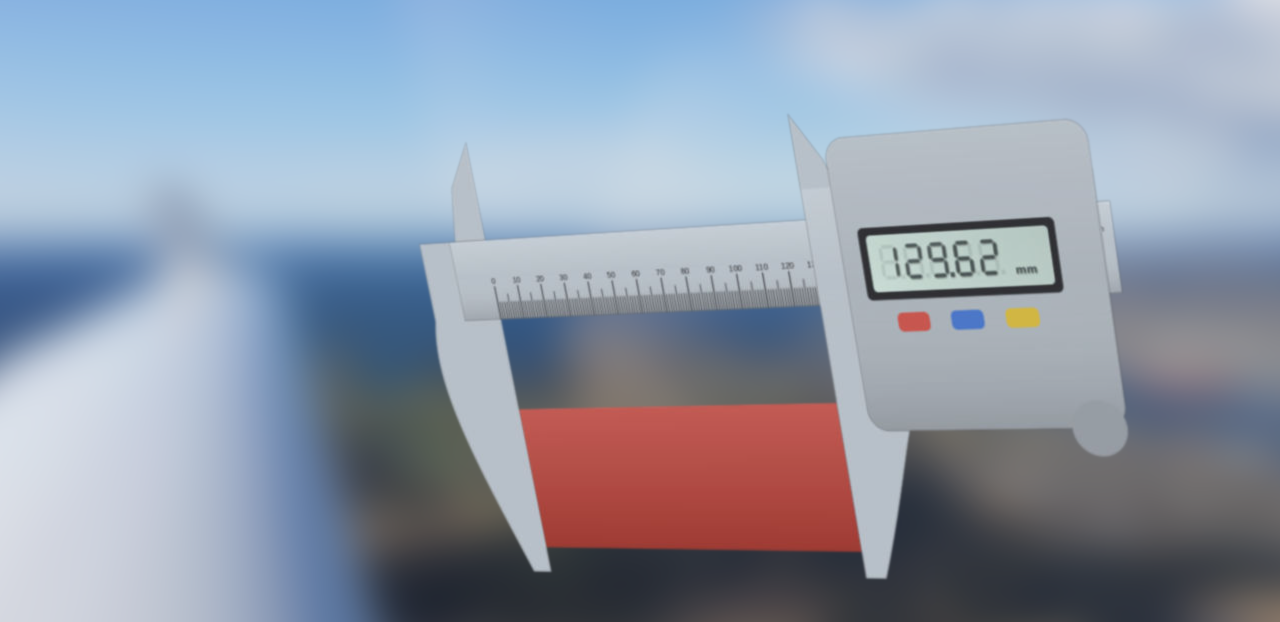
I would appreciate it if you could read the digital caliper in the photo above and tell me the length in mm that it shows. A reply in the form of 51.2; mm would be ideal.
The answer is 129.62; mm
